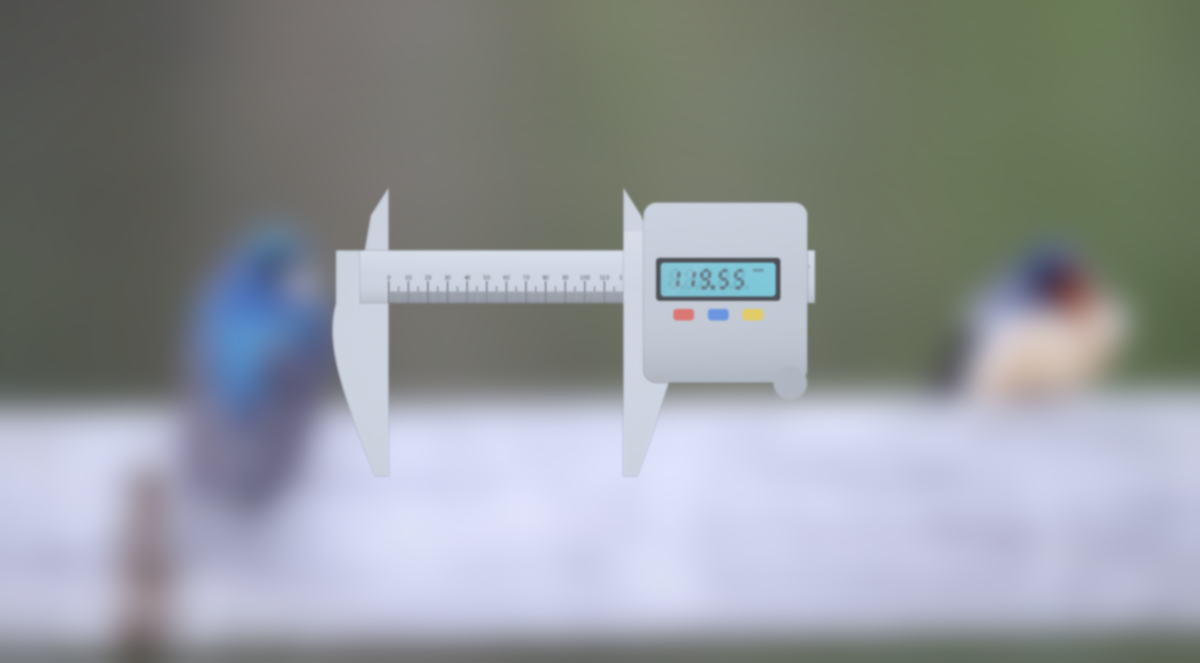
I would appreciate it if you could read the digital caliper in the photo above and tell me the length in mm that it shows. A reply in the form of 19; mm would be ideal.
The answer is 119.55; mm
